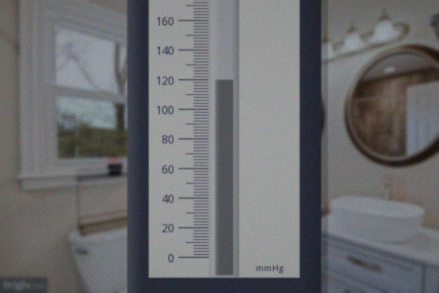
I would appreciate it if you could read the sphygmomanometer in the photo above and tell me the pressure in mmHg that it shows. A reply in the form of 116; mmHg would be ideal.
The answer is 120; mmHg
